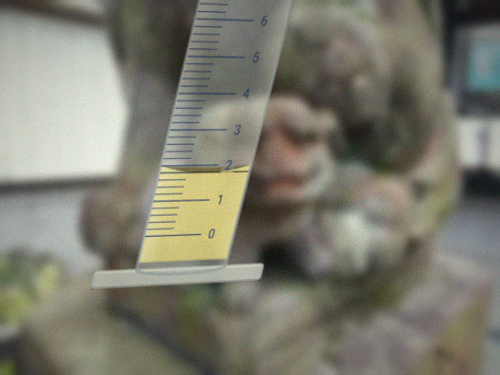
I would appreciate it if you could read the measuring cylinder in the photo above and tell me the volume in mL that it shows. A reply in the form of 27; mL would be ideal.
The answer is 1.8; mL
